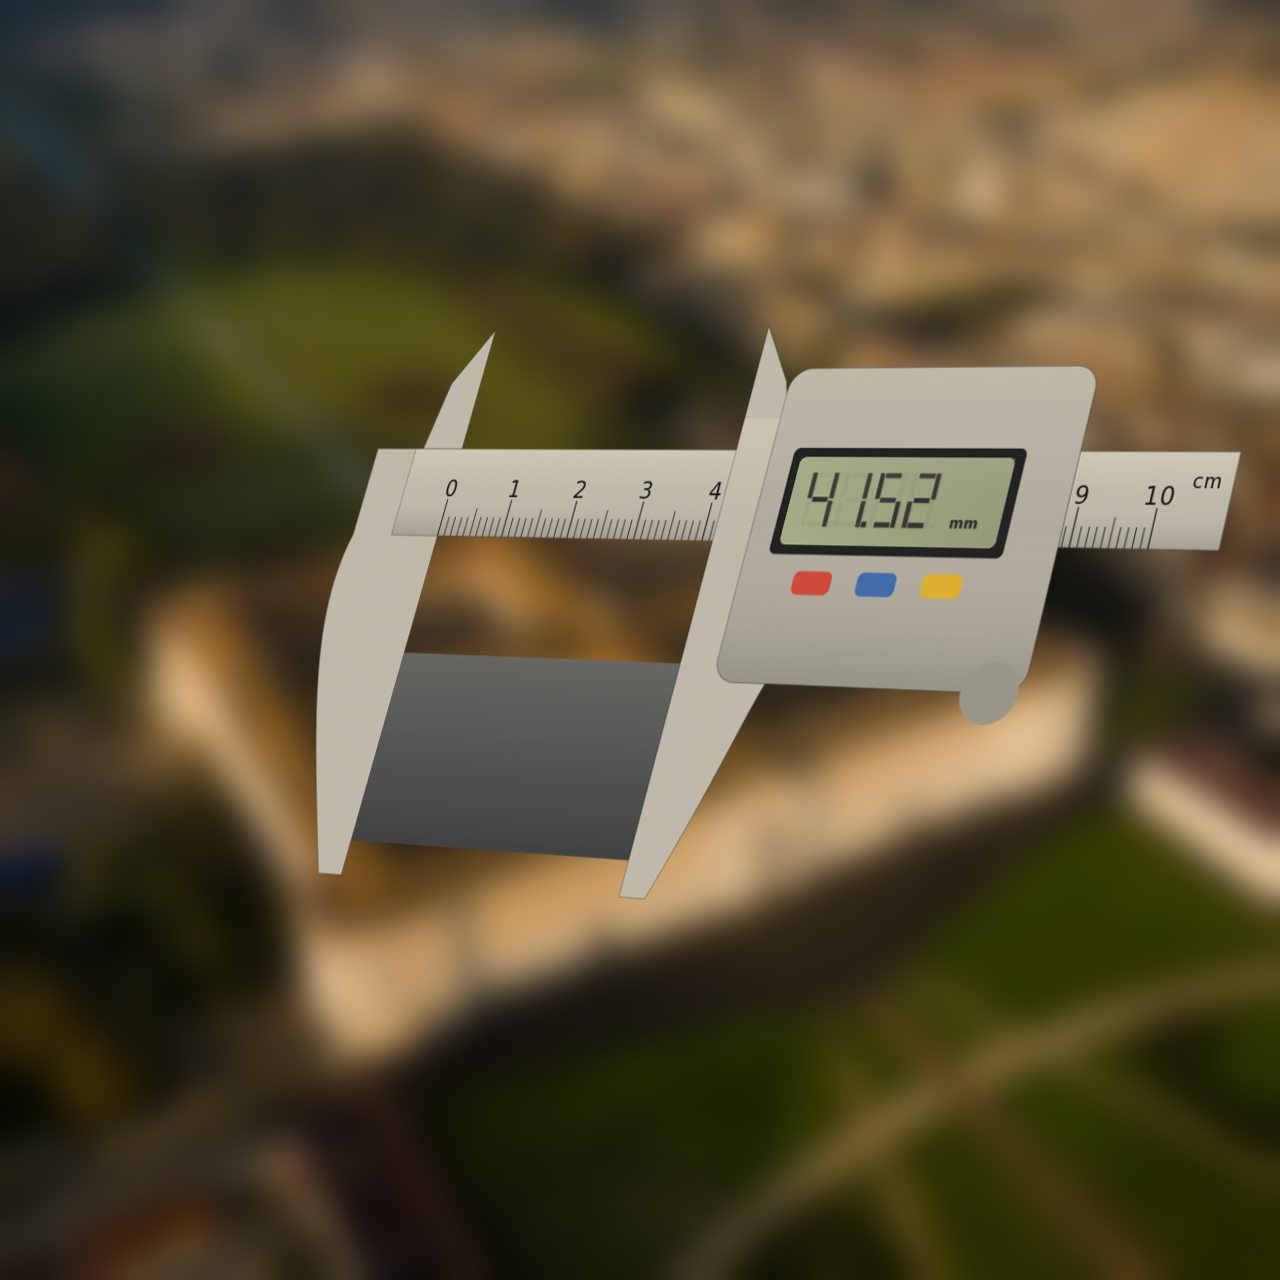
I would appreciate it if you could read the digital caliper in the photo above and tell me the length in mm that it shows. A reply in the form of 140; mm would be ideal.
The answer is 41.52; mm
